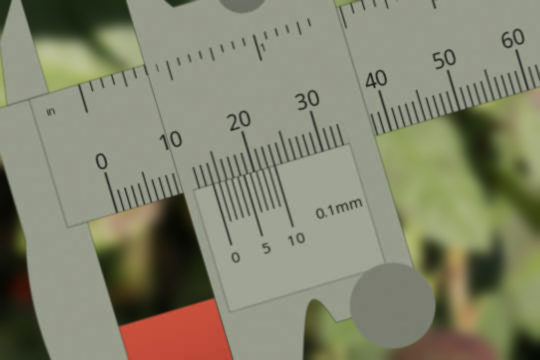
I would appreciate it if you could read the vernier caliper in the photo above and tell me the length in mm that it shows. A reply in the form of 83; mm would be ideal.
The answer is 14.0; mm
